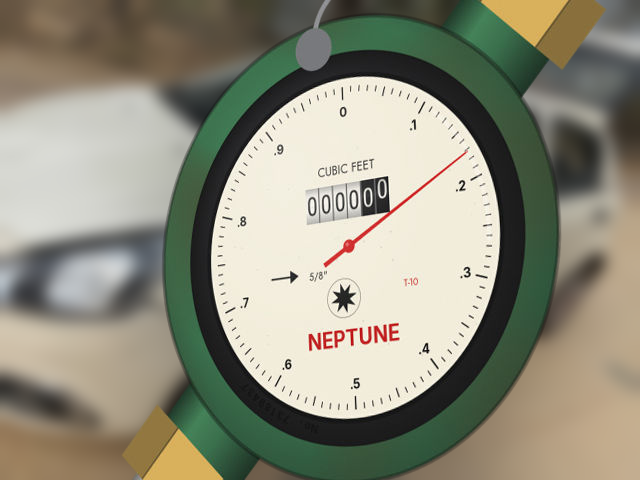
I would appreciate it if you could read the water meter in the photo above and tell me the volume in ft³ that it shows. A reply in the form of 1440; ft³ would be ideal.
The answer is 0.17; ft³
